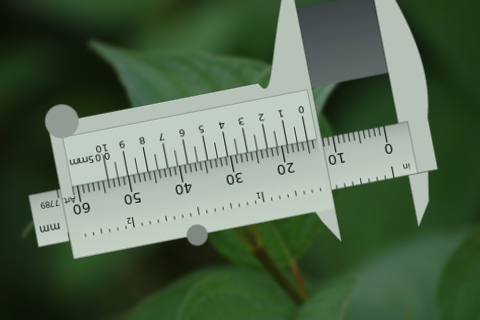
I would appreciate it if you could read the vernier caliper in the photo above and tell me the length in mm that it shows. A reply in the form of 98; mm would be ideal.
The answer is 15.0; mm
